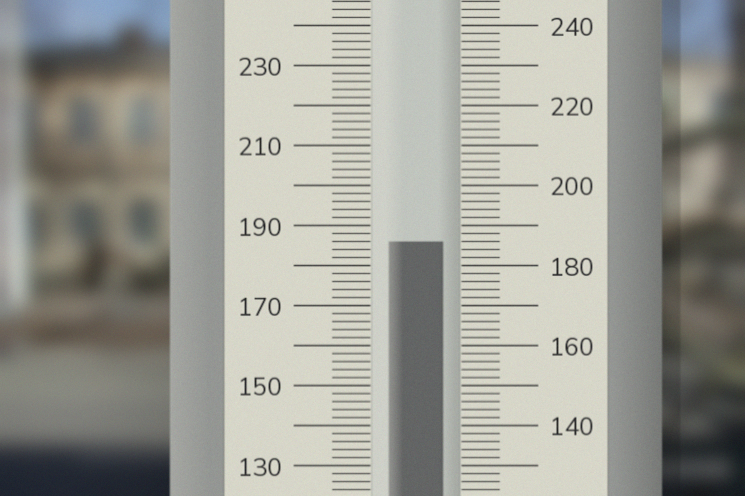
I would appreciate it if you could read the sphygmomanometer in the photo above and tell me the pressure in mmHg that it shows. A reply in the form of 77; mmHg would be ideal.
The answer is 186; mmHg
